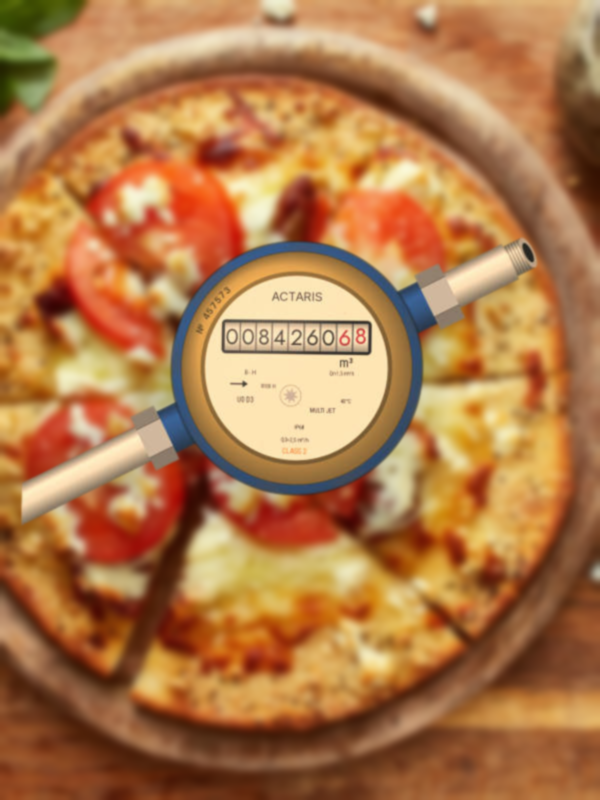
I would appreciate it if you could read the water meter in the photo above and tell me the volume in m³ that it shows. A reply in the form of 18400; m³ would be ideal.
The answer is 84260.68; m³
